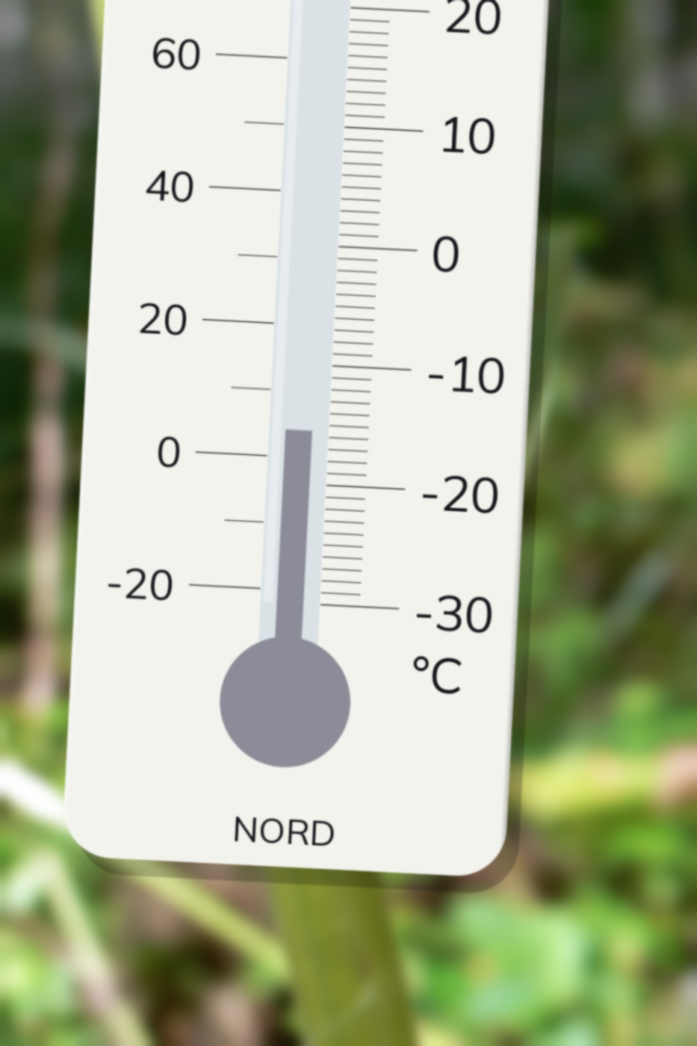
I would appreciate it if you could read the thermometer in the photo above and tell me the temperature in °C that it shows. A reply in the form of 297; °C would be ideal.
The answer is -15.5; °C
